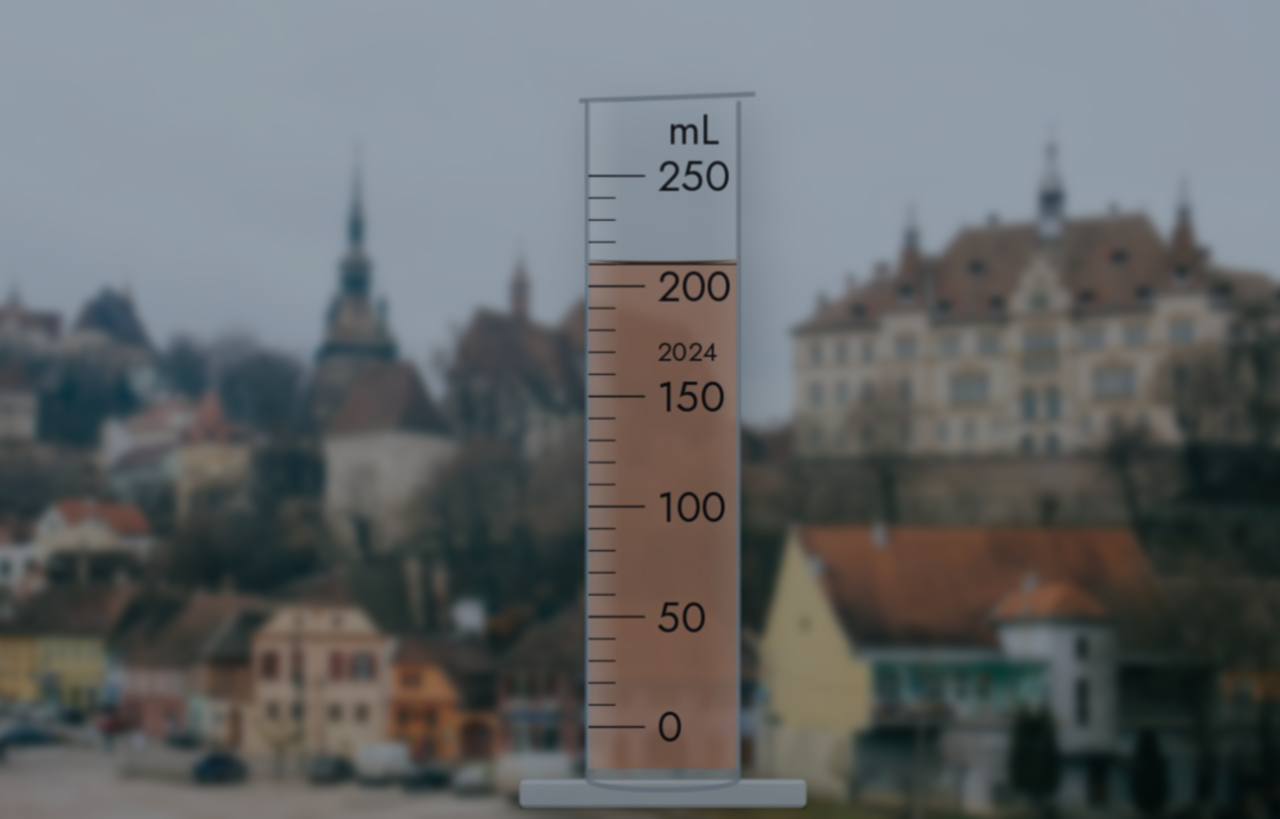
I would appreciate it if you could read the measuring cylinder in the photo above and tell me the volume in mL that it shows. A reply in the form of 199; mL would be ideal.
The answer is 210; mL
